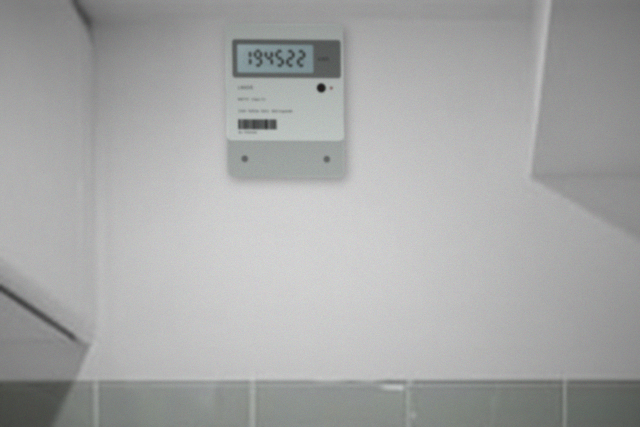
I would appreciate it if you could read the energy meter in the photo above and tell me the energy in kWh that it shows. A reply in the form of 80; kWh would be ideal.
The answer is 194522; kWh
